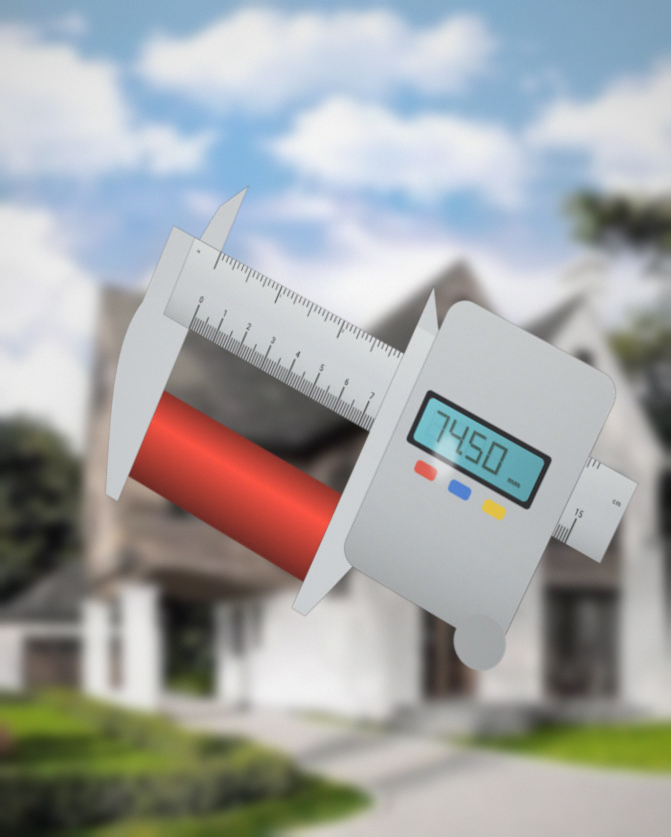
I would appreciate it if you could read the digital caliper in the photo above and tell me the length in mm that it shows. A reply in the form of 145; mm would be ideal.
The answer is 74.50; mm
